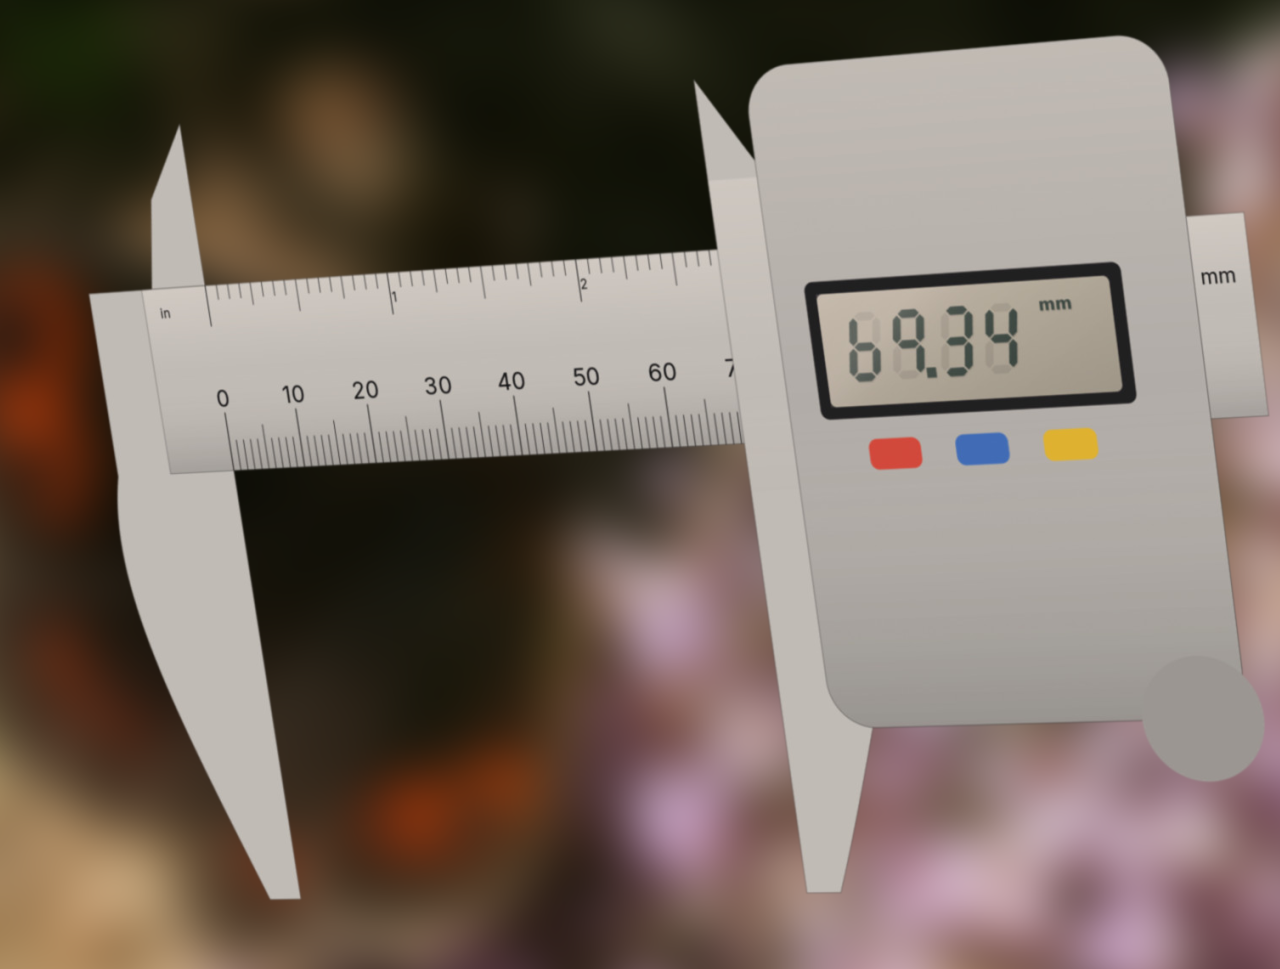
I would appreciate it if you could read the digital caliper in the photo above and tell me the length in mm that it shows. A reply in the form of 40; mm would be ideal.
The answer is 69.34; mm
